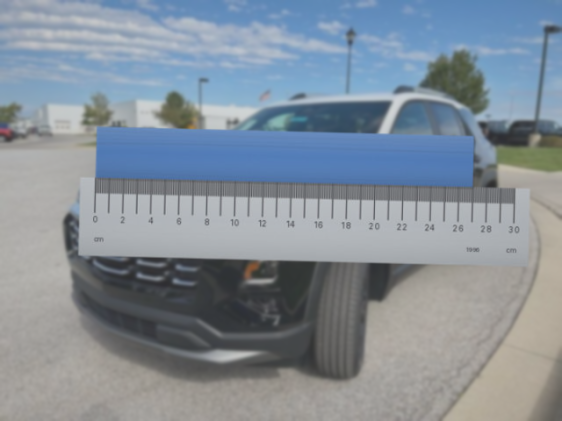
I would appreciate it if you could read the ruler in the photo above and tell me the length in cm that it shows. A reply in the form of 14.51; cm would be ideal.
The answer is 27; cm
